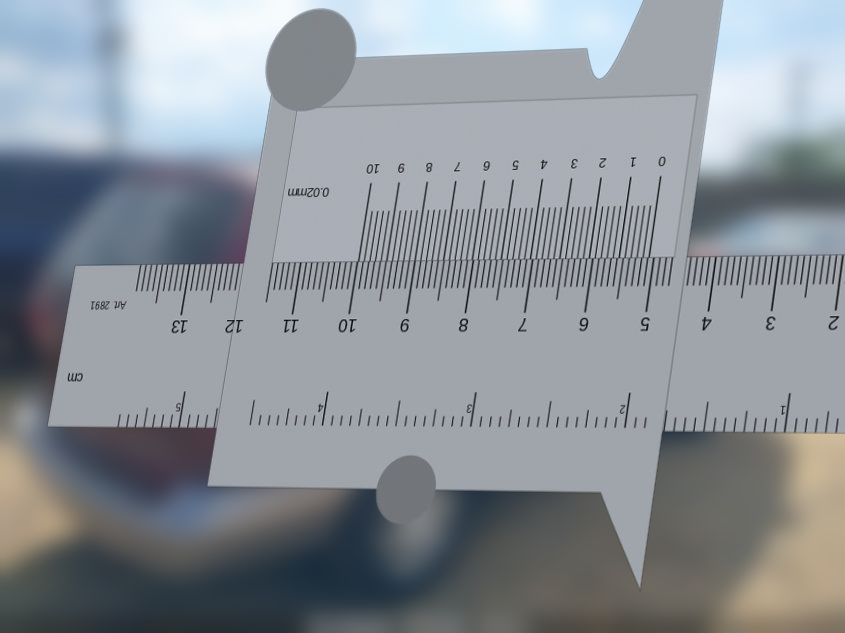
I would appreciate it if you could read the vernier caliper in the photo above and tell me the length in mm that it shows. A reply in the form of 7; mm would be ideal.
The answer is 50.8; mm
